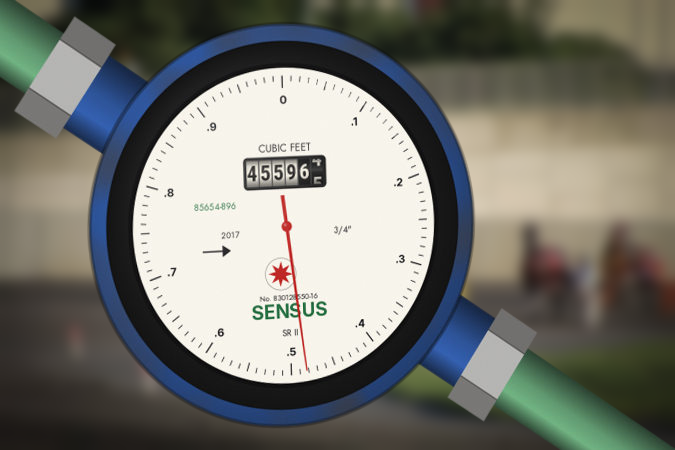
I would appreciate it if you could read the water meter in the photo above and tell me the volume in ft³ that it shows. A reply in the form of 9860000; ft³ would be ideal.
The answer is 455964.48; ft³
